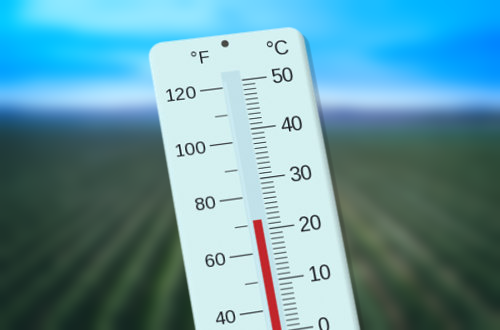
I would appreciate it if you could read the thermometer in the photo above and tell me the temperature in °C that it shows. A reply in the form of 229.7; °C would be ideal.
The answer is 22; °C
